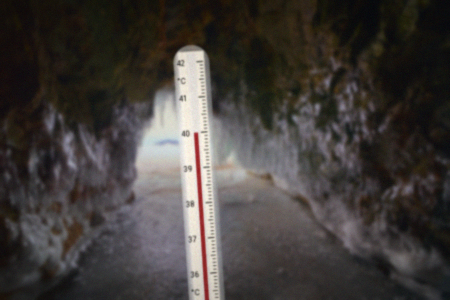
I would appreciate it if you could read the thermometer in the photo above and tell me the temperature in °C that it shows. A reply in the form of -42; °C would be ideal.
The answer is 40; °C
